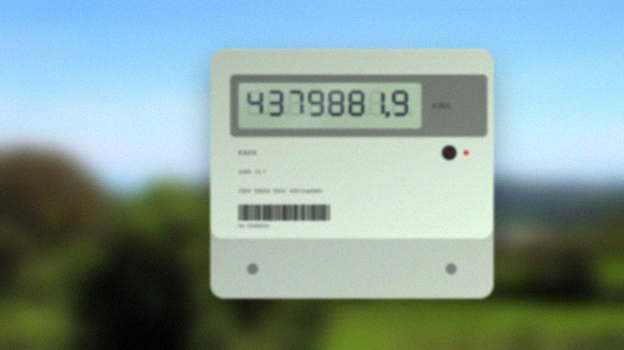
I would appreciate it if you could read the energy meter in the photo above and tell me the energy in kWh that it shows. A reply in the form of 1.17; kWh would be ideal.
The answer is 4379881.9; kWh
